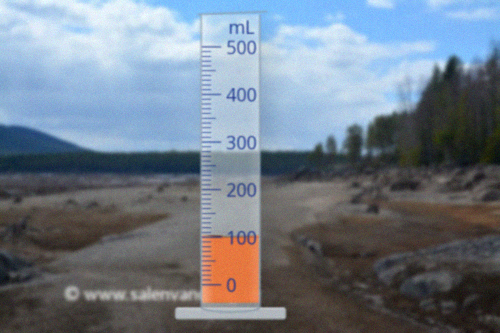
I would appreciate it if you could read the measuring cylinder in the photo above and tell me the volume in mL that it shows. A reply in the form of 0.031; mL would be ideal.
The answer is 100; mL
